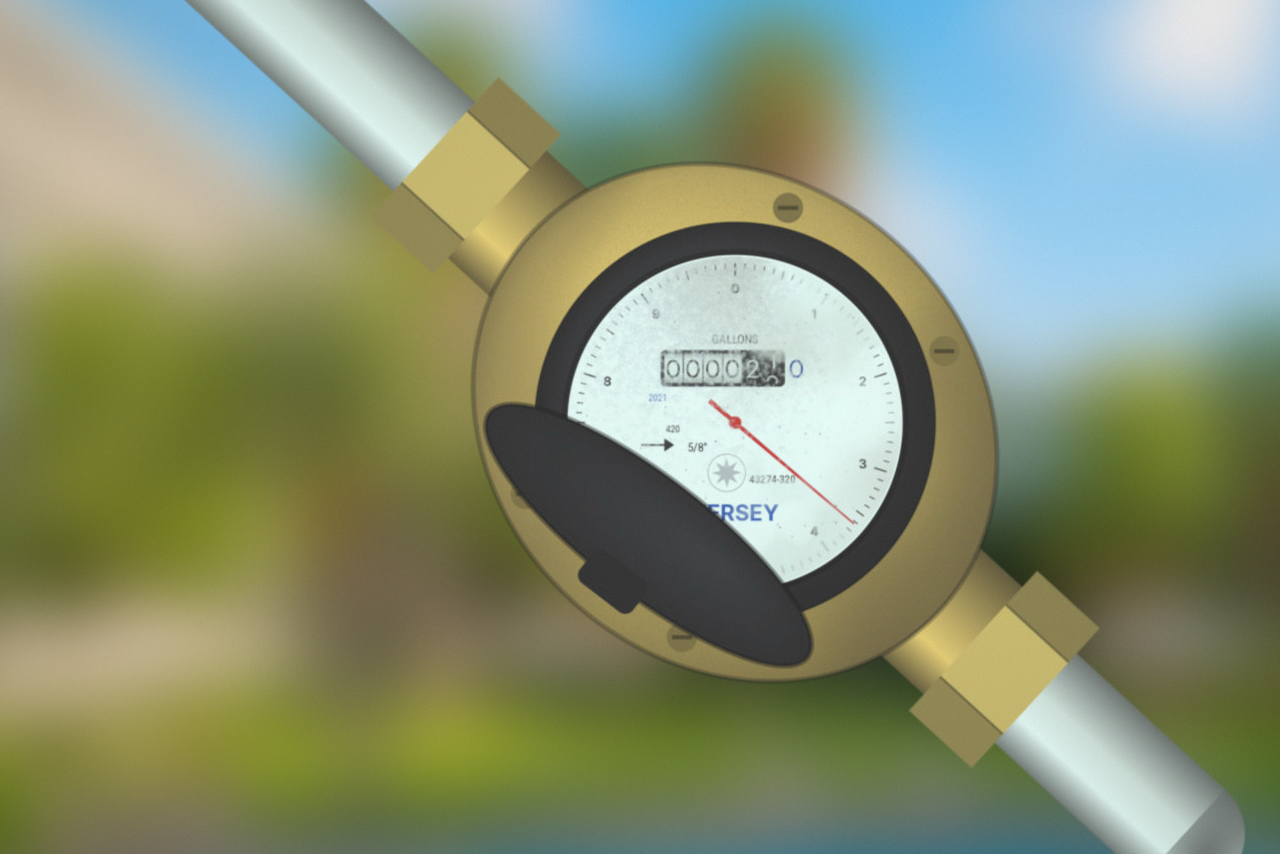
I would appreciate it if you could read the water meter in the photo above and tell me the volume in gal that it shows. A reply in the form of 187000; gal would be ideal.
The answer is 213.6; gal
